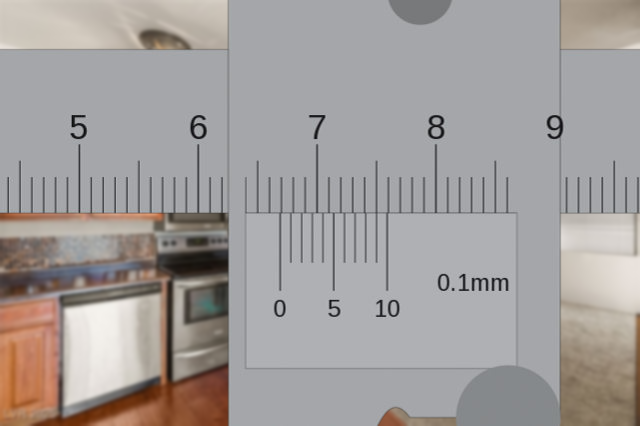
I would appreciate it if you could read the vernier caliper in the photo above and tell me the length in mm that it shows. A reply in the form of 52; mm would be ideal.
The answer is 66.9; mm
